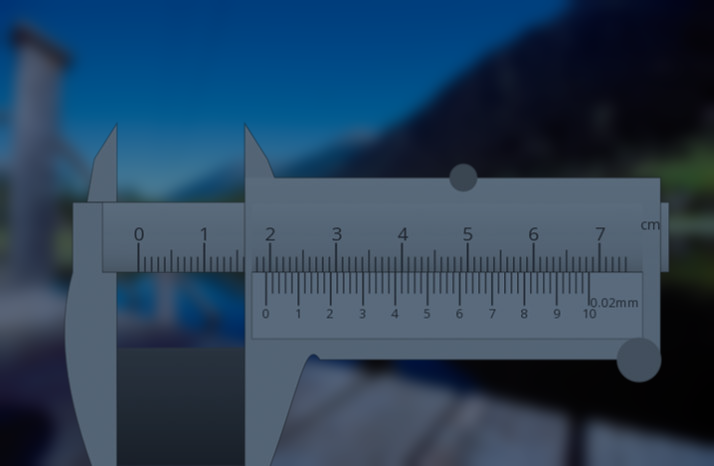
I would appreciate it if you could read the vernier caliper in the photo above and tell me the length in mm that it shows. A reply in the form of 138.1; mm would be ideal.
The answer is 19.4; mm
